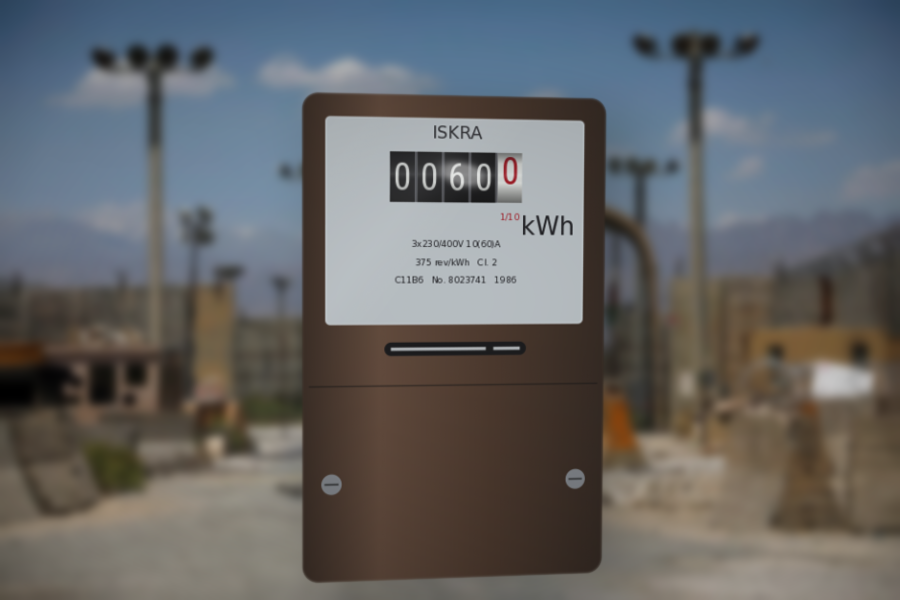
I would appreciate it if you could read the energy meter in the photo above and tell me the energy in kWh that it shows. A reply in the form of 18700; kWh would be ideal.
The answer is 60.0; kWh
